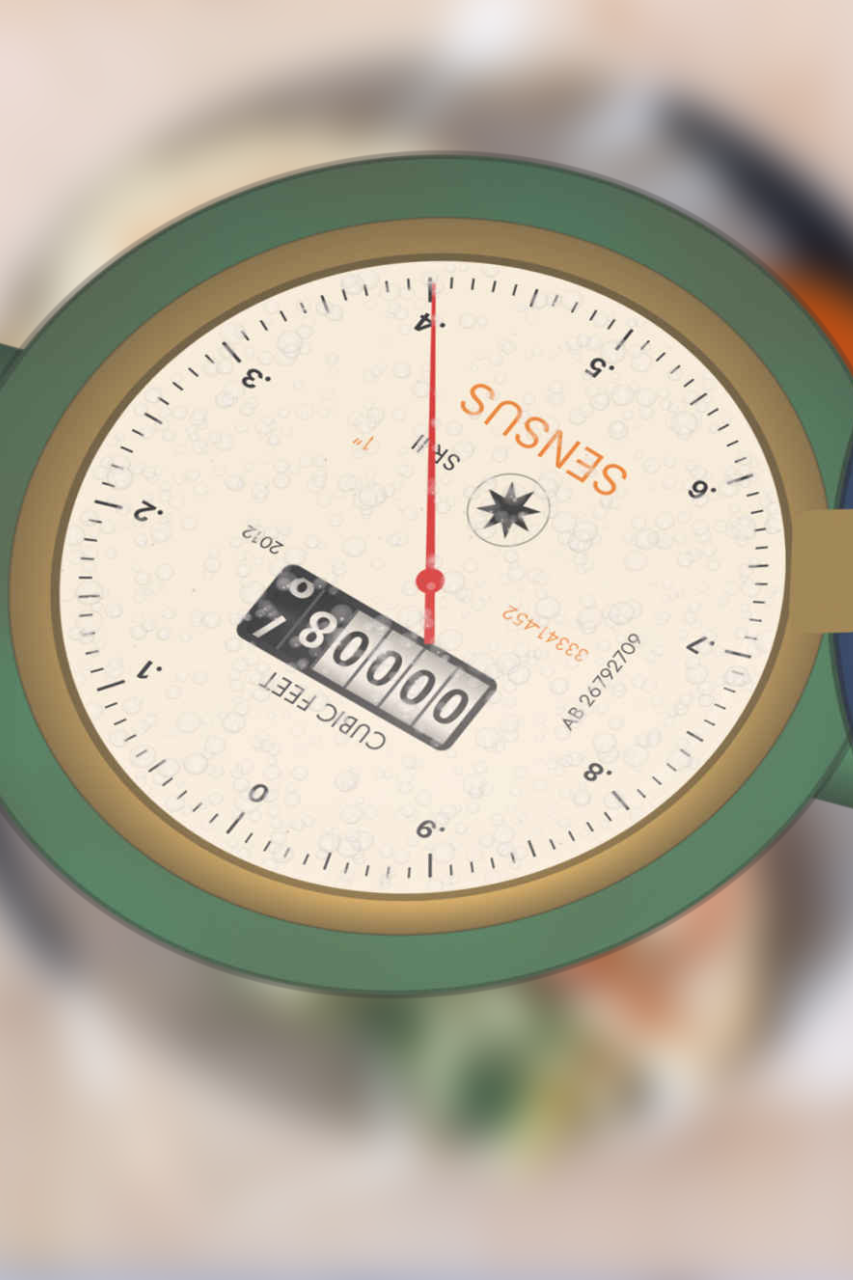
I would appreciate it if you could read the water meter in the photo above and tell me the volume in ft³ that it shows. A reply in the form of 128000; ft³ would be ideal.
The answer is 87.40; ft³
